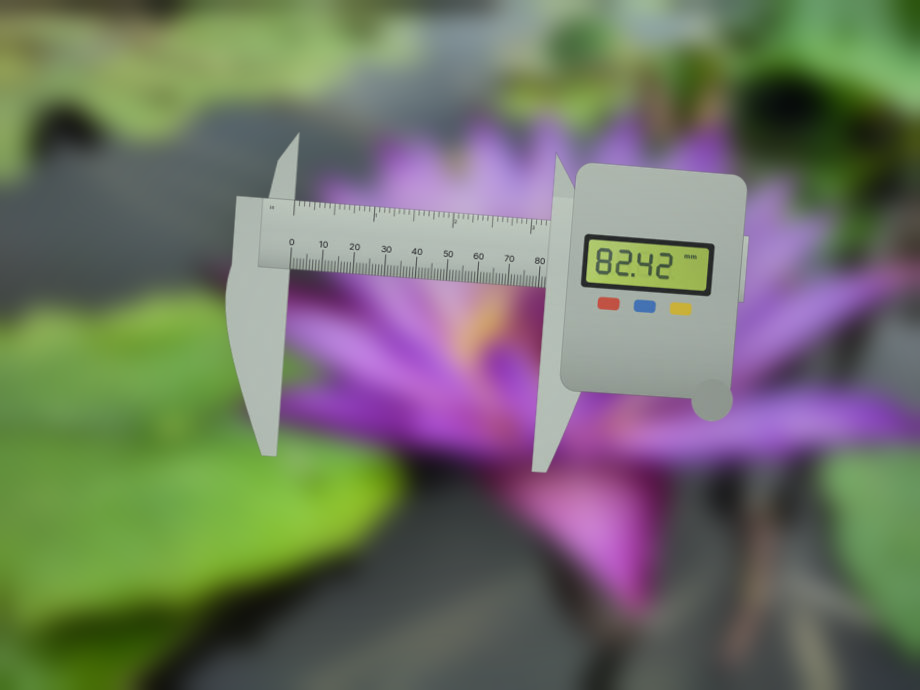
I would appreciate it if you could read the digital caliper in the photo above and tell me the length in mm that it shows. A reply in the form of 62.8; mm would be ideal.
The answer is 82.42; mm
